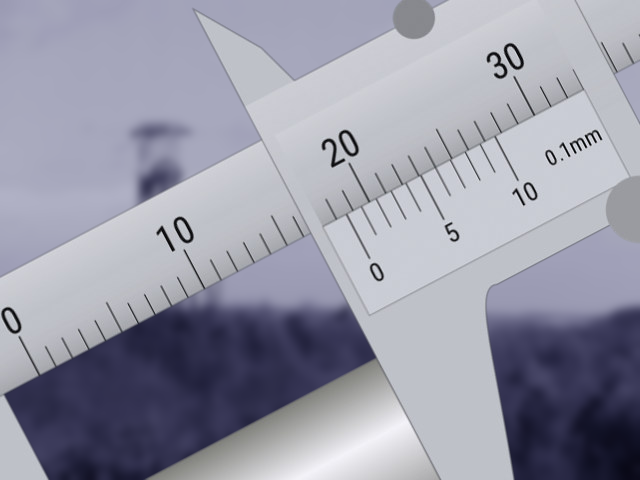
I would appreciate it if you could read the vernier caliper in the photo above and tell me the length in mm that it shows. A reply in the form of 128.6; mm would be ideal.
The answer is 18.6; mm
